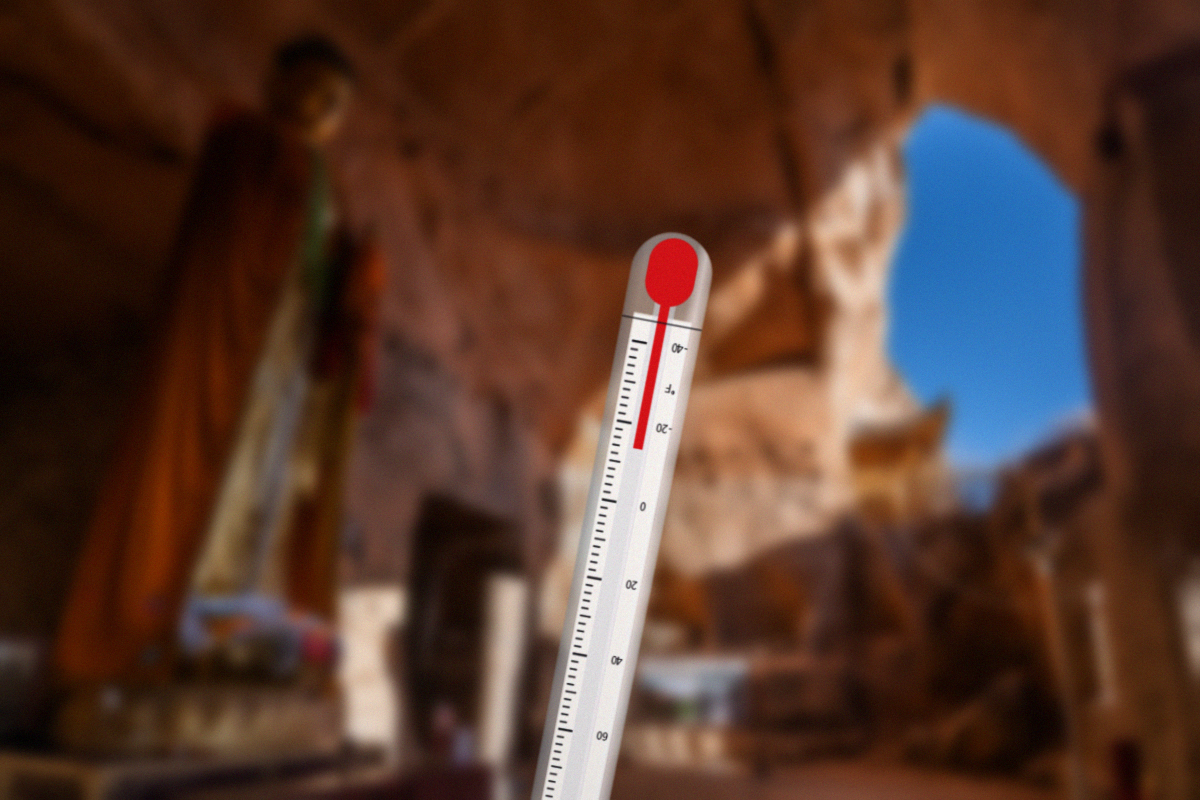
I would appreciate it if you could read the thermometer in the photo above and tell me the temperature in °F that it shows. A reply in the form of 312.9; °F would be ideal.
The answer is -14; °F
